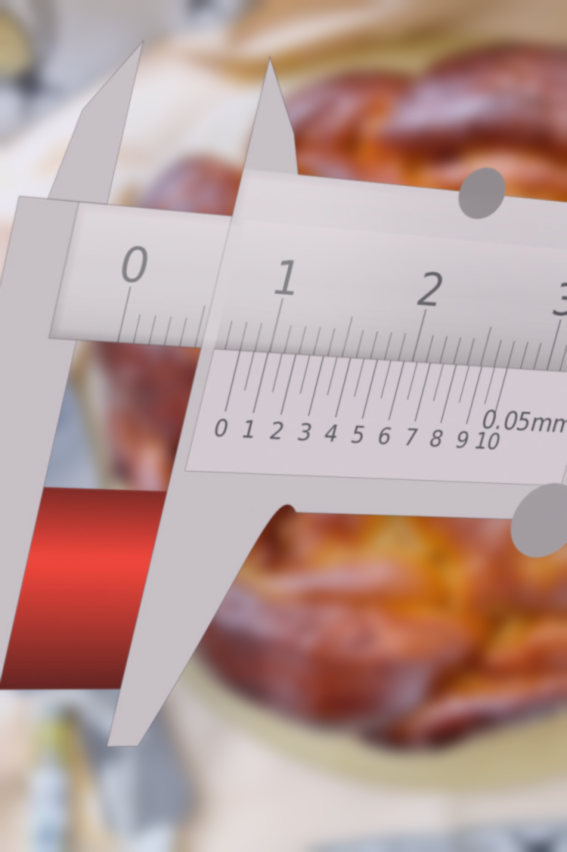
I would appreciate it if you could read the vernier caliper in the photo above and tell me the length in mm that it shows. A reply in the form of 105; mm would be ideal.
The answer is 8.0; mm
